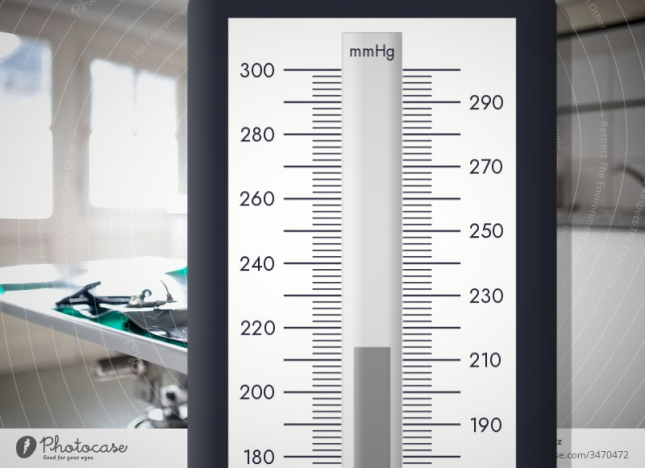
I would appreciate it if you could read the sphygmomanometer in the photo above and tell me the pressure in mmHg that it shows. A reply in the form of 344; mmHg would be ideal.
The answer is 214; mmHg
